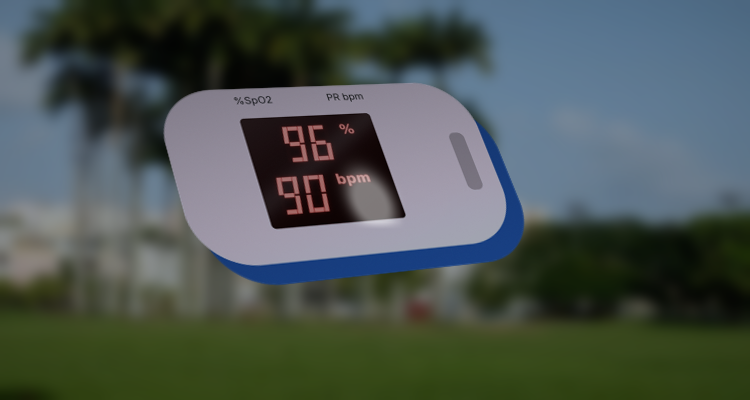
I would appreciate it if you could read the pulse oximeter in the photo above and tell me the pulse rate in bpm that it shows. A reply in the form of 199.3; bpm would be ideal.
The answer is 90; bpm
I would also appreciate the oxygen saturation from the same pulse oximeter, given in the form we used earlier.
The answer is 96; %
